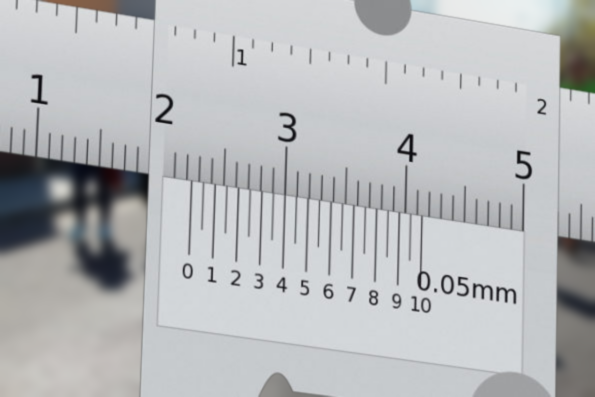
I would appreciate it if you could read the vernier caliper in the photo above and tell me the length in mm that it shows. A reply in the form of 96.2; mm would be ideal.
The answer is 22.4; mm
